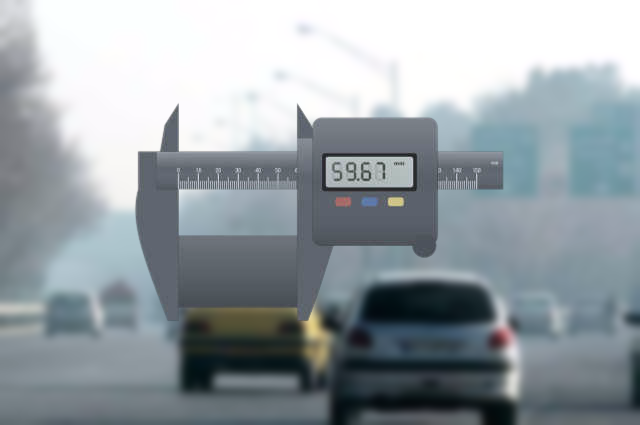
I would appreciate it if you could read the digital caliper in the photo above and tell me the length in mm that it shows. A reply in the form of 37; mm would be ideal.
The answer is 59.67; mm
